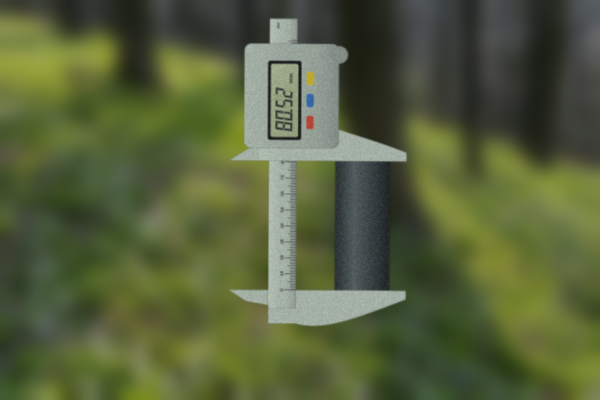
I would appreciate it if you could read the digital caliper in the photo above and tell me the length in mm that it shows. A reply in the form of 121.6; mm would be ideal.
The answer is 80.52; mm
